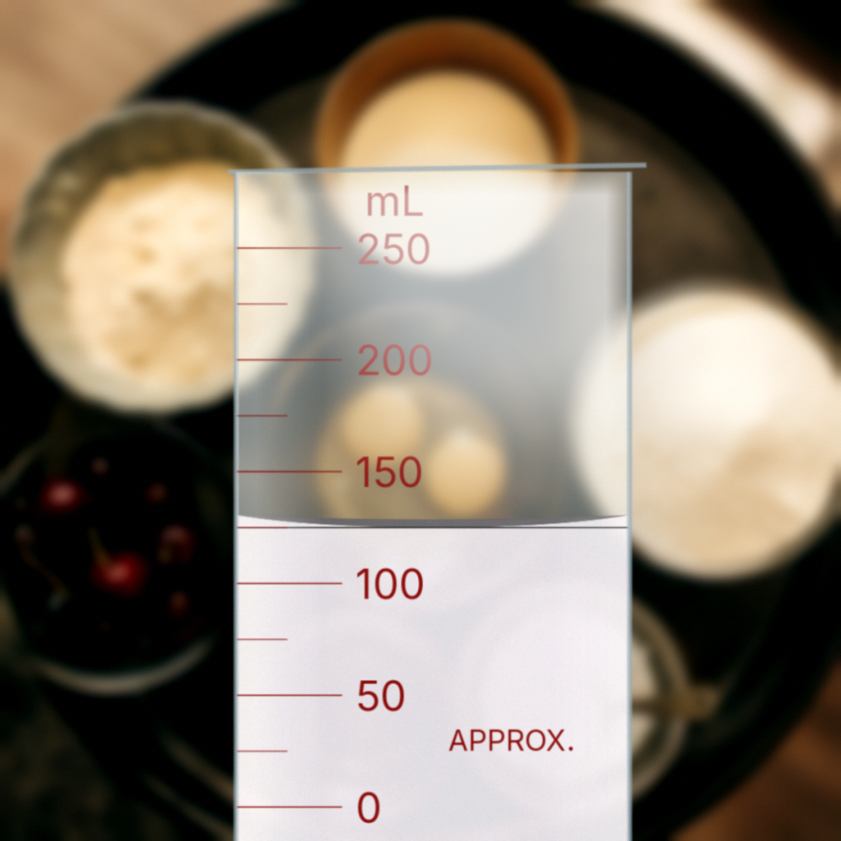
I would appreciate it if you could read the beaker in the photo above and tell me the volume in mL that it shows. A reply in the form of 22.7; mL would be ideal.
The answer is 125; mL
